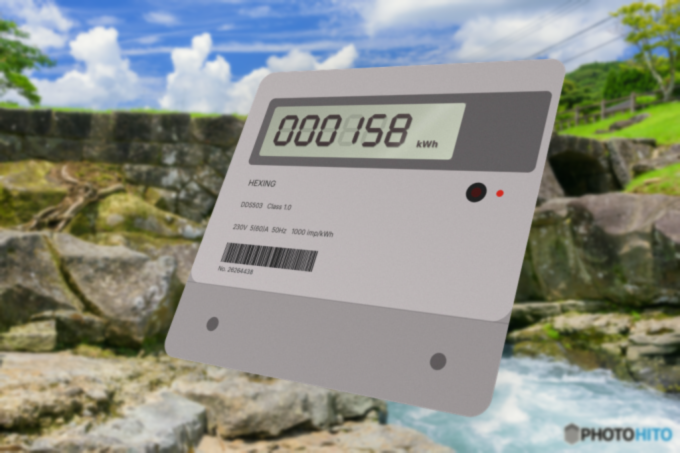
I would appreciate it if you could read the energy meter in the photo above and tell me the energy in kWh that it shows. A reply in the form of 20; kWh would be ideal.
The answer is 158; kWh
